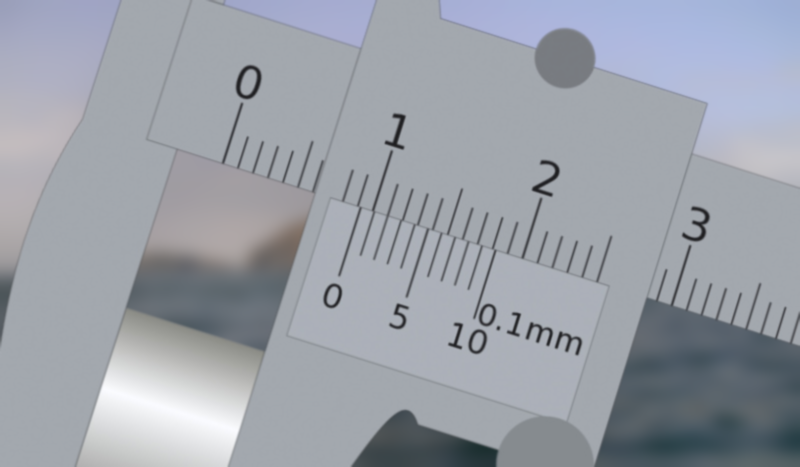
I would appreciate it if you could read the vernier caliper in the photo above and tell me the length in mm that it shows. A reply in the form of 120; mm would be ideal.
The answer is 9.2; mm
